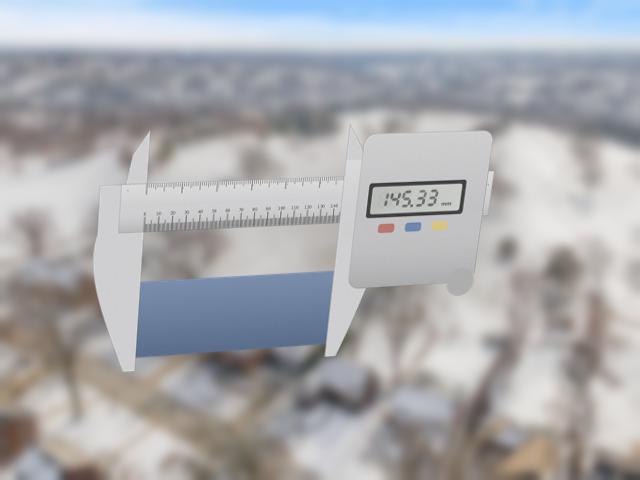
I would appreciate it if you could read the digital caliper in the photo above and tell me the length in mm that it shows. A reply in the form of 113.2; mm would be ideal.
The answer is 145.33; mm
